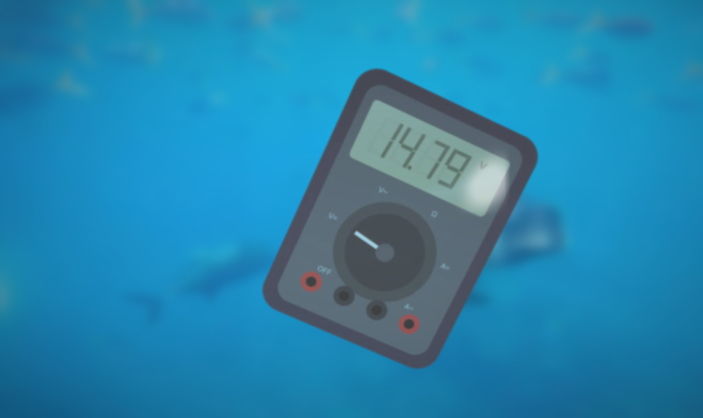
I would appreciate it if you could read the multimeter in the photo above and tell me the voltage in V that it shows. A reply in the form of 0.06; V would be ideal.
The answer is 14.79; V
